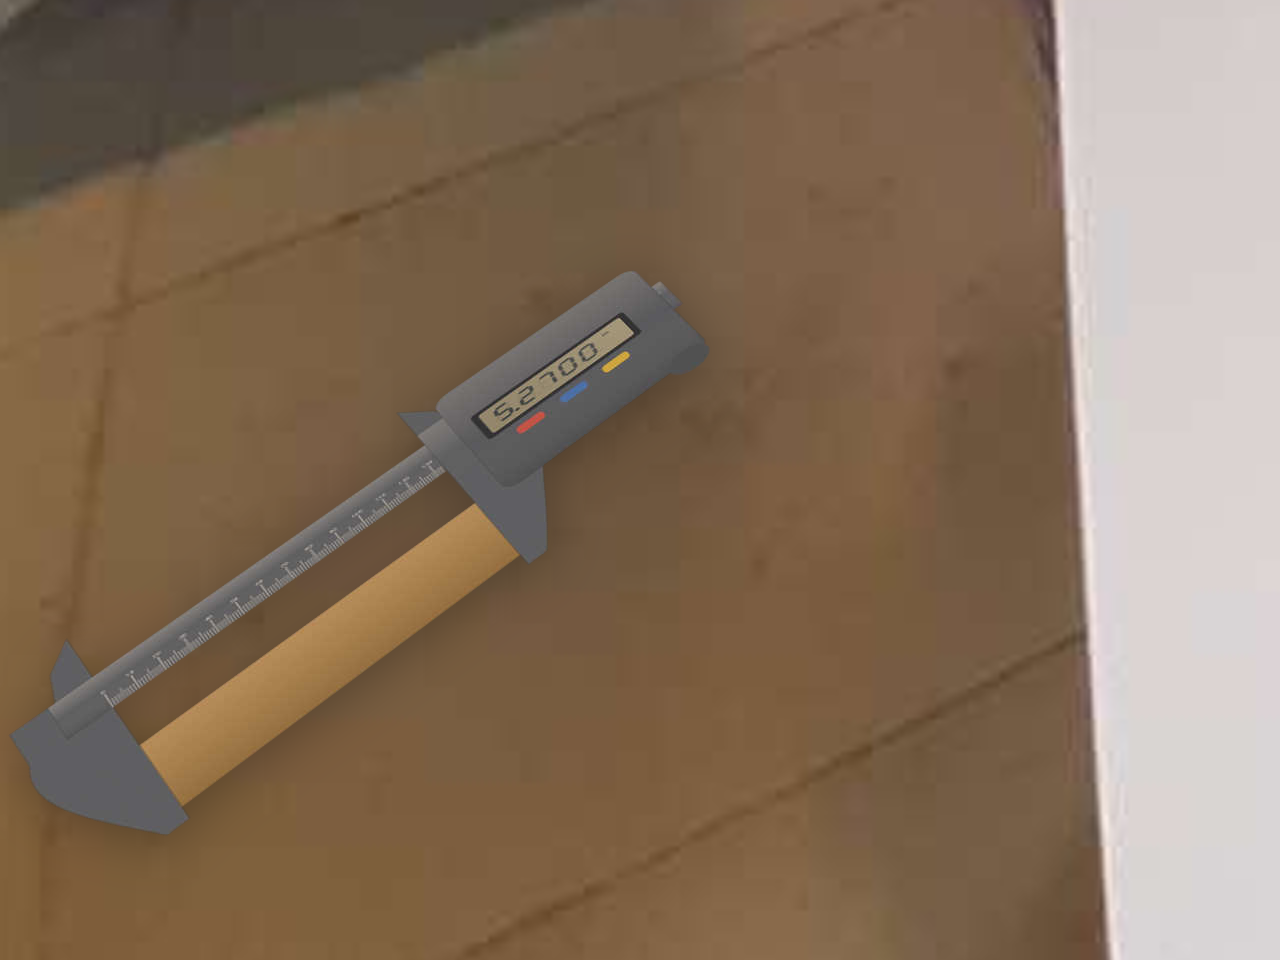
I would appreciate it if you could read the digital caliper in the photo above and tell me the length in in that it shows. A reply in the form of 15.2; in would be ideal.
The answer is 5.2700; in
